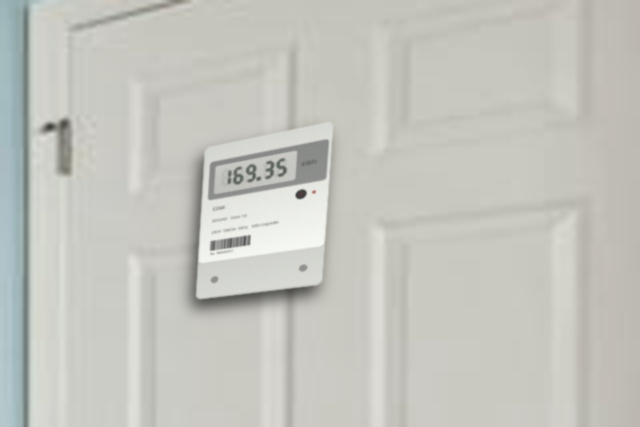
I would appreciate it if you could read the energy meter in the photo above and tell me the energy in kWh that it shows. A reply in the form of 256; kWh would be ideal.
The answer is 169.35; kWh
